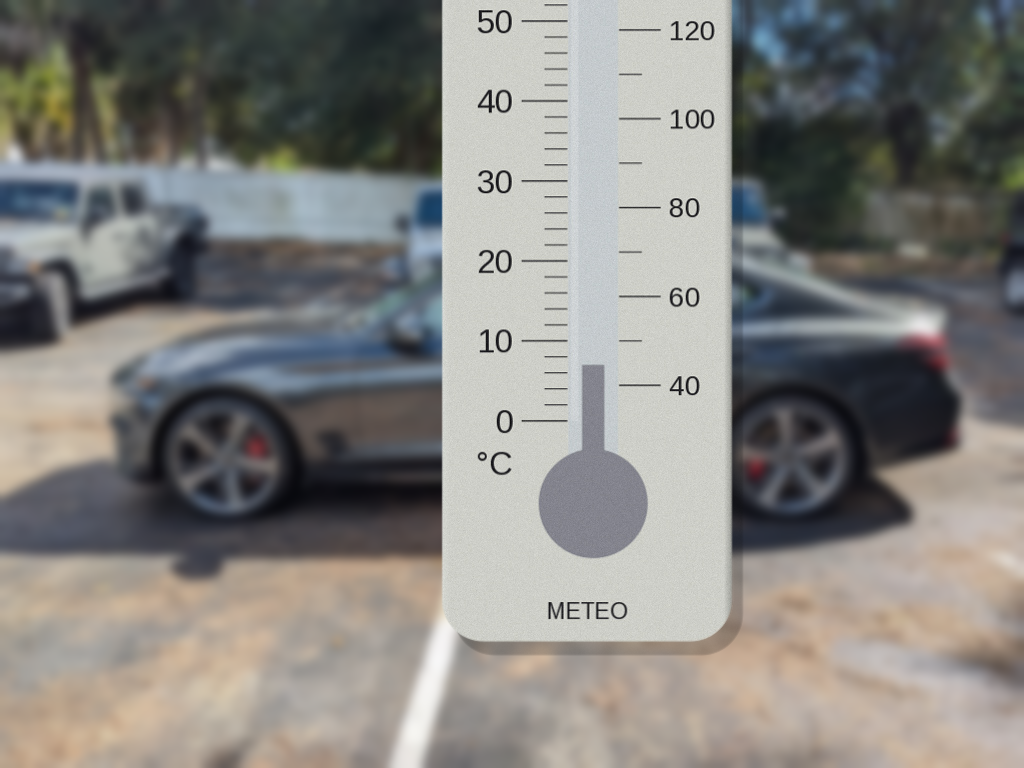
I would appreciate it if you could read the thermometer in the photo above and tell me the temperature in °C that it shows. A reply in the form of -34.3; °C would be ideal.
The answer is 7; °C
